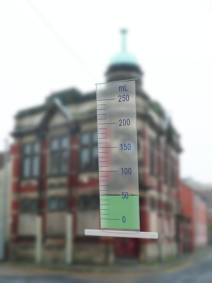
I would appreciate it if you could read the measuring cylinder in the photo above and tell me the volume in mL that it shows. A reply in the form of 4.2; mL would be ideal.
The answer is 50; mL
